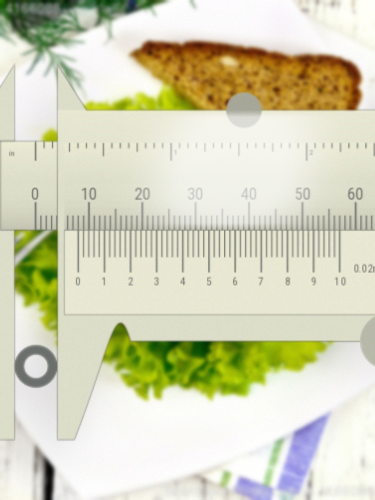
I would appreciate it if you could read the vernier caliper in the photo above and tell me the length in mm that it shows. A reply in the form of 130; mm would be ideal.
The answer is 8.0; mm
